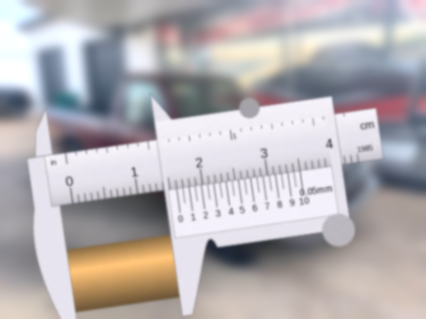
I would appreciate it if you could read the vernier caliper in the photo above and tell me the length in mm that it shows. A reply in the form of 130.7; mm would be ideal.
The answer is 16.0; mm
